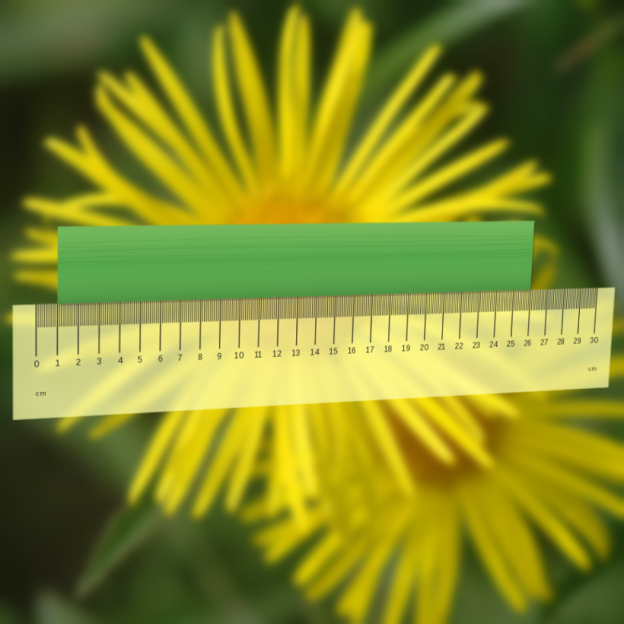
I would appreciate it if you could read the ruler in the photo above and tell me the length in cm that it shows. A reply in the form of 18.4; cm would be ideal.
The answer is 25; cm
